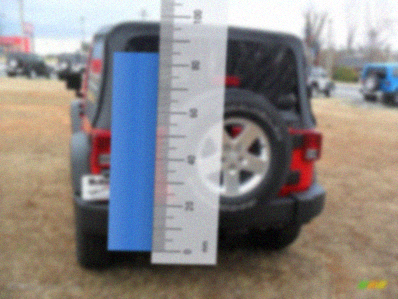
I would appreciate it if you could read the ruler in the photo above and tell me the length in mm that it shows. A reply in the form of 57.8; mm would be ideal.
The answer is 85; mm
